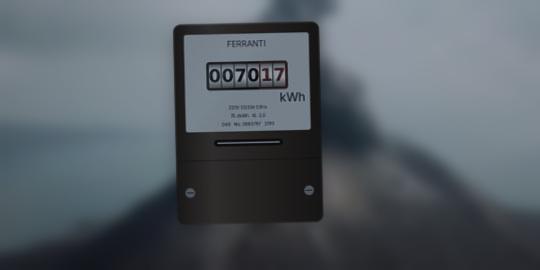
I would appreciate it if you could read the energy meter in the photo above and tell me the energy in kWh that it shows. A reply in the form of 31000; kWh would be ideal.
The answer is 70.17; kWh
